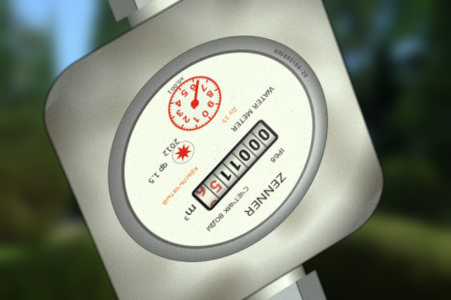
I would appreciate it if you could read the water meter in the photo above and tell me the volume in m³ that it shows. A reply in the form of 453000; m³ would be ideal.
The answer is 11.556; m³
